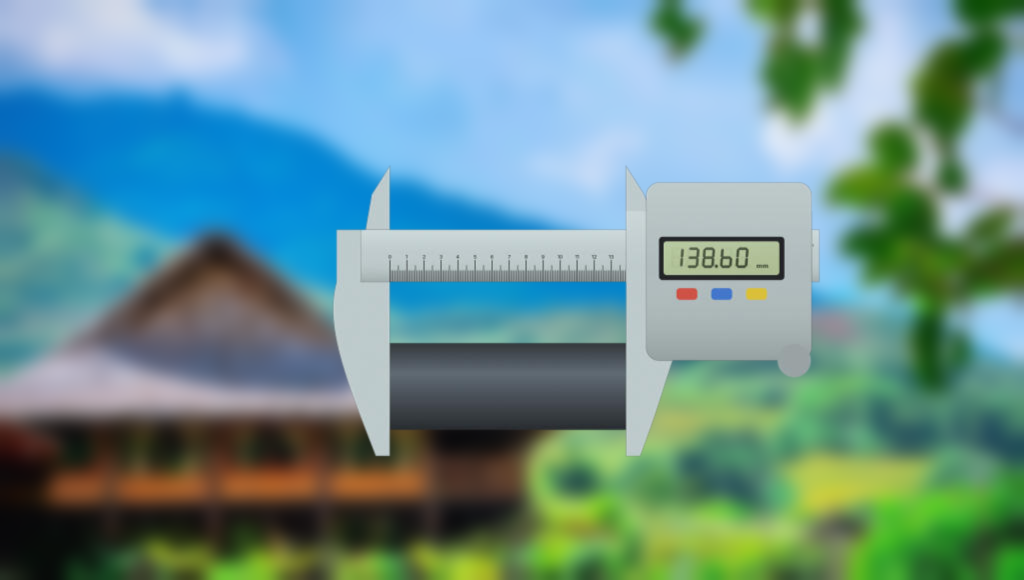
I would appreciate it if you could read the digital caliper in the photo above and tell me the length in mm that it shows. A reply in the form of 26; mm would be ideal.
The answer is 138.60; mm
